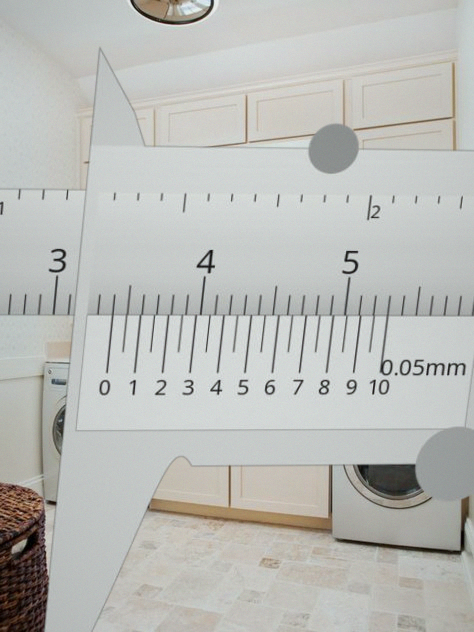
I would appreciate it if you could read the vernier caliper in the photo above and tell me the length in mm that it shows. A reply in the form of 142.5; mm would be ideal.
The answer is 34.0; mm
